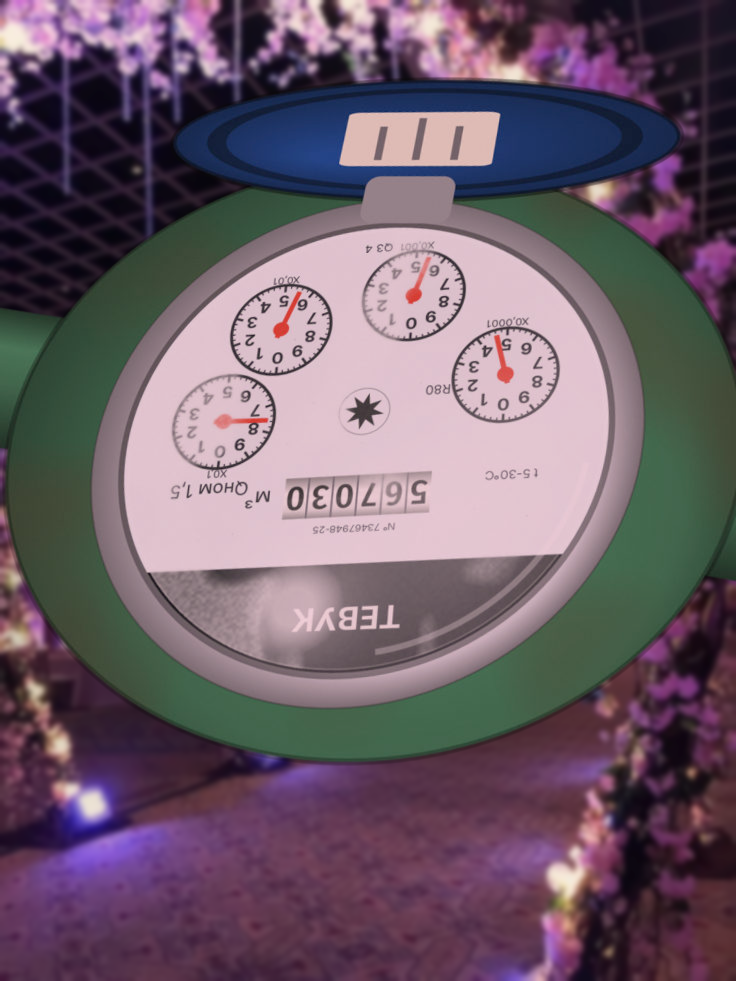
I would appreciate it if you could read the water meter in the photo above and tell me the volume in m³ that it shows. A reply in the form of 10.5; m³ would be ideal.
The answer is 567030.7554; m³
